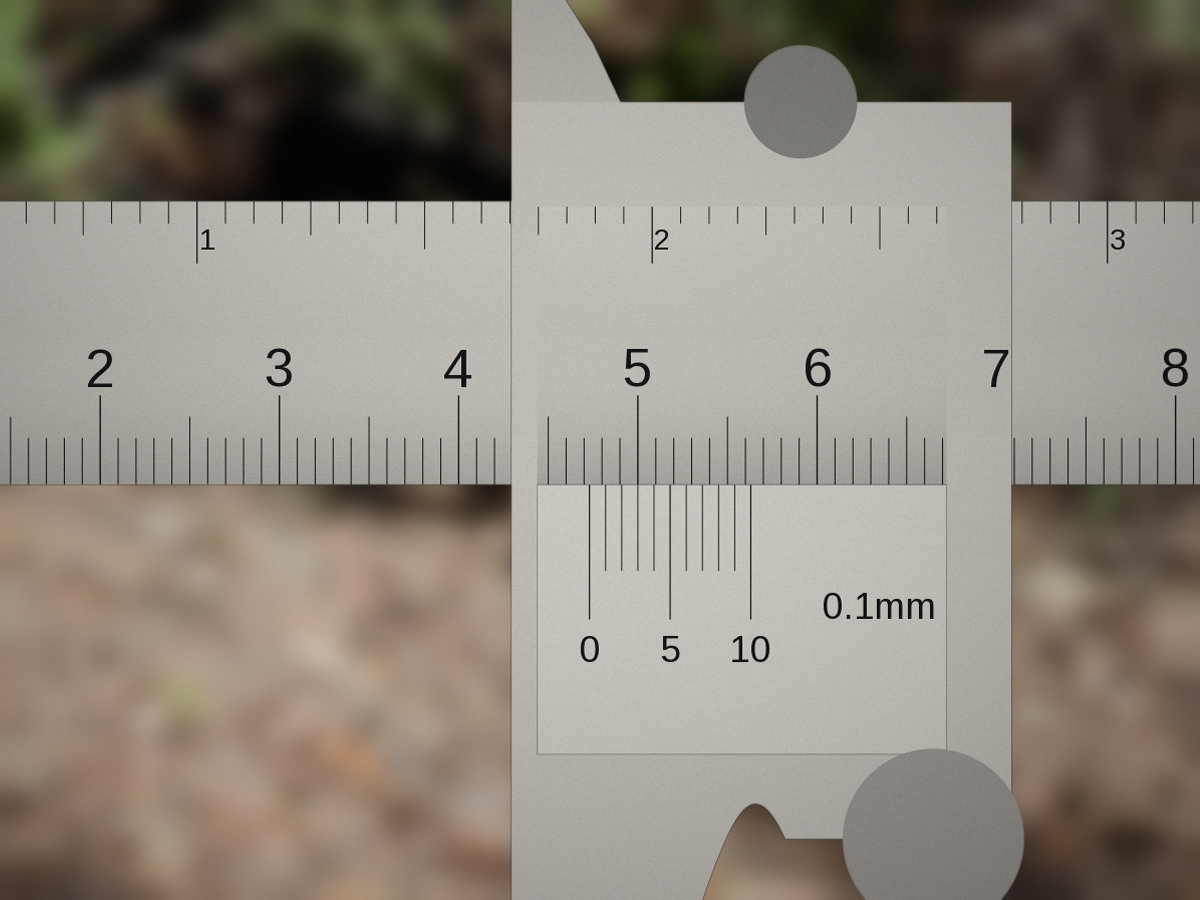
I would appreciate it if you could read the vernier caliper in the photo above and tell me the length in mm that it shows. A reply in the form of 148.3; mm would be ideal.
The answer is 47.3; mm
